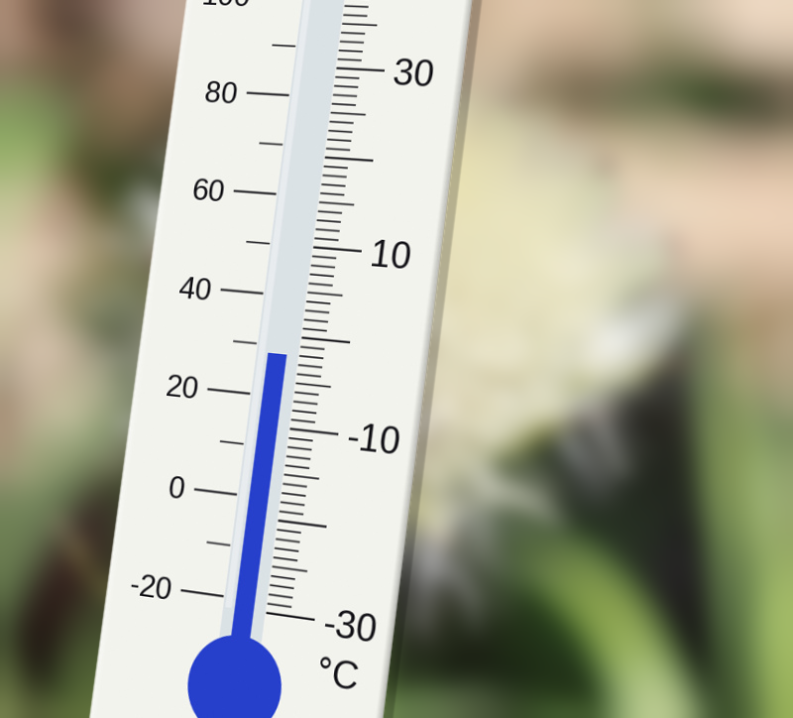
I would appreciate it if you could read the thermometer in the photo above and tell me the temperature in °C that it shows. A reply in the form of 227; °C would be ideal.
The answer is -2; °C
